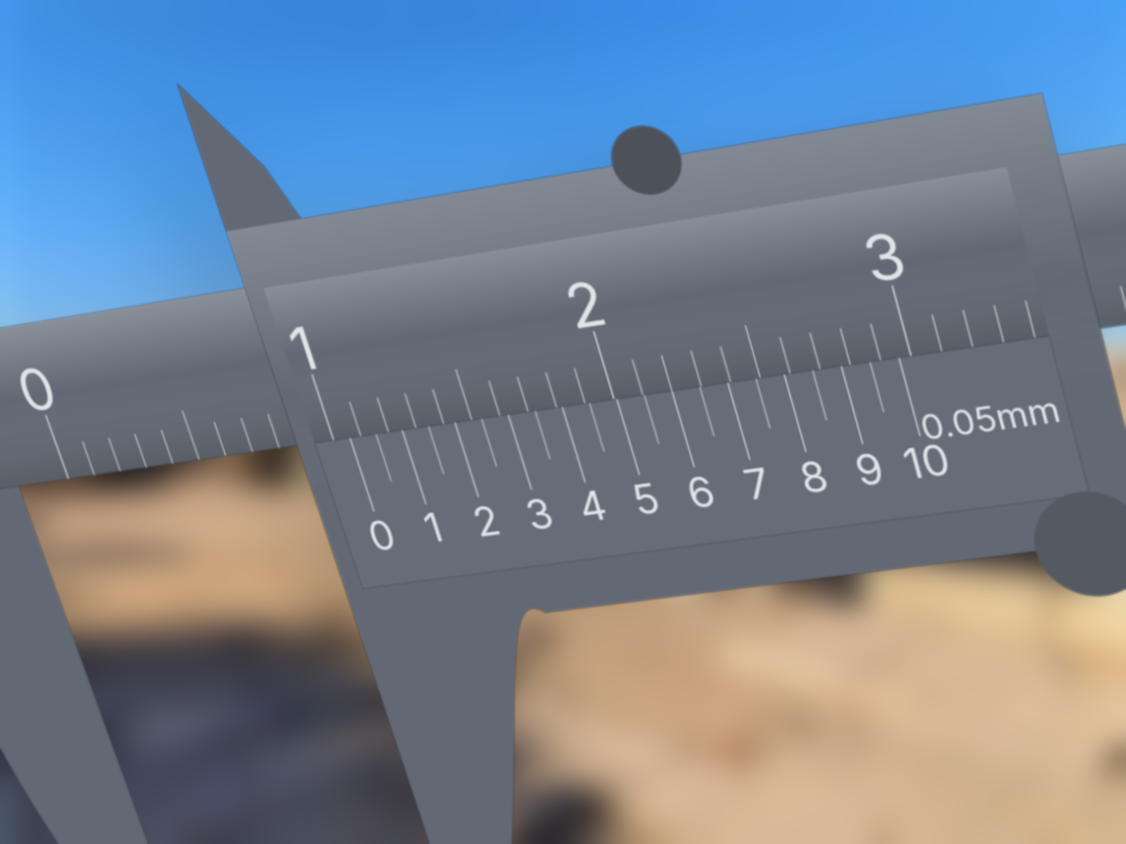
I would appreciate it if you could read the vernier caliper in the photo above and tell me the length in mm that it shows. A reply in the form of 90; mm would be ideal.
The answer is 10.6; mm
